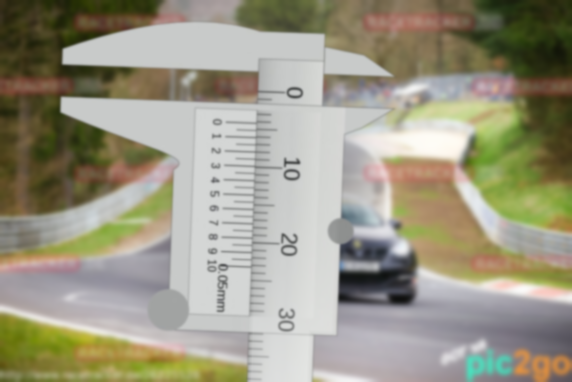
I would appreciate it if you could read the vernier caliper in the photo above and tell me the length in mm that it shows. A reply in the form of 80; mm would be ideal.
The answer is 4.2; mm
